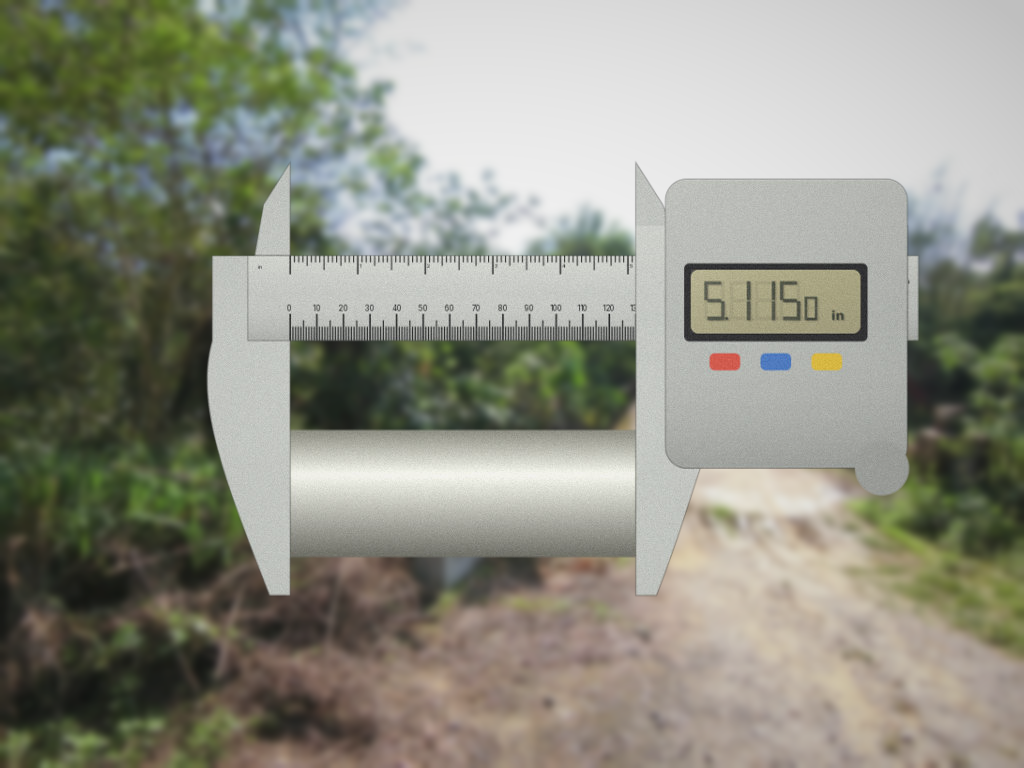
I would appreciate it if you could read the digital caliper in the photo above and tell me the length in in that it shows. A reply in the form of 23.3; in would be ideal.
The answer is 5.1150; in
